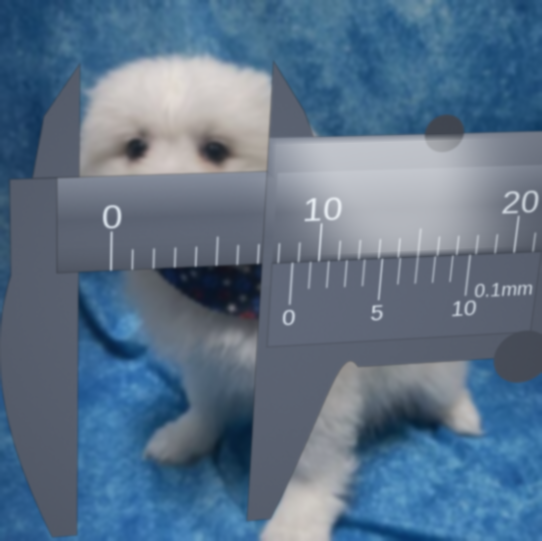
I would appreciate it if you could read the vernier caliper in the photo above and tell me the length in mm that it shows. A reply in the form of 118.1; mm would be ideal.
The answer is 8.7; mm
